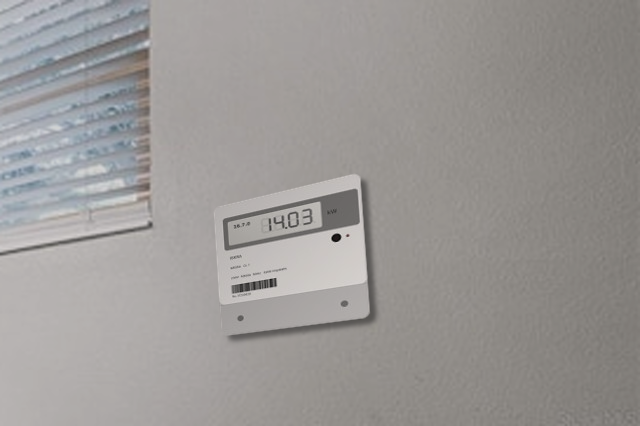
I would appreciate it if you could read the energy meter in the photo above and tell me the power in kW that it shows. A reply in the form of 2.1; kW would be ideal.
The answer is 14.03; kW
